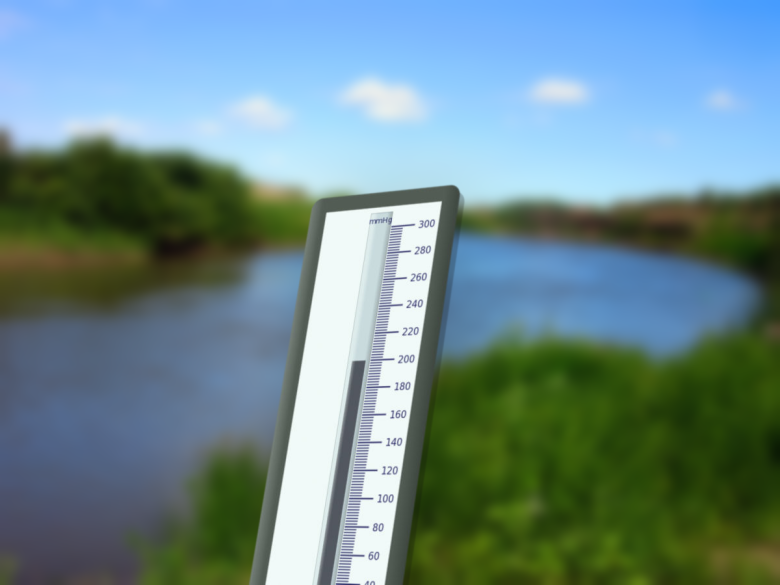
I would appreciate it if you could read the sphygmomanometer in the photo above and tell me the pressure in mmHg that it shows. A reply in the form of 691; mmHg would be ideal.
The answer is 200; mmHg
